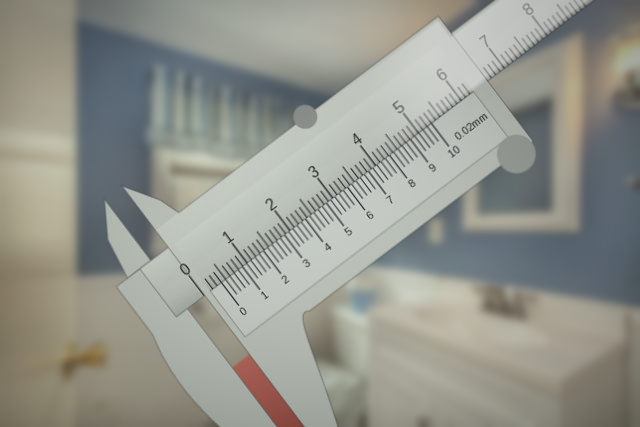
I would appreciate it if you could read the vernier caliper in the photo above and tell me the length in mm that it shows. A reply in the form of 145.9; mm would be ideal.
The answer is 4.0; mm
